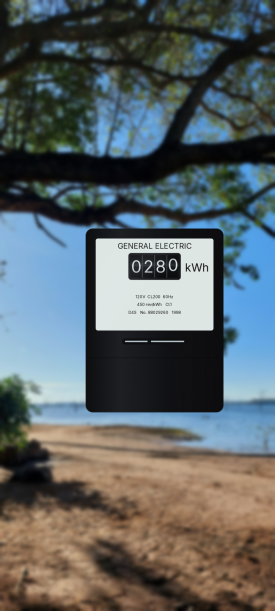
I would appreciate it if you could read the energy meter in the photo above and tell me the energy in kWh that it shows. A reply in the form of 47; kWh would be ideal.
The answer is 280; kWh
